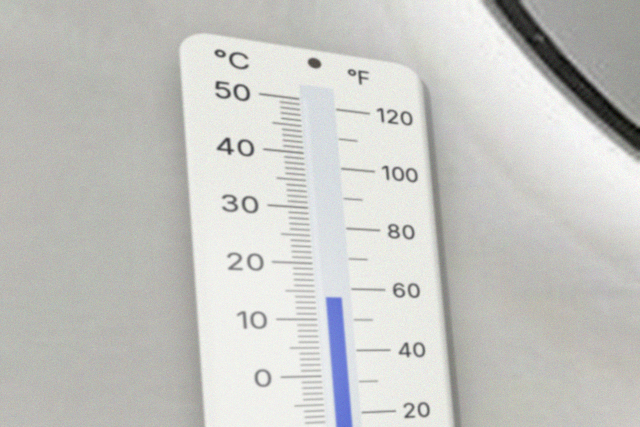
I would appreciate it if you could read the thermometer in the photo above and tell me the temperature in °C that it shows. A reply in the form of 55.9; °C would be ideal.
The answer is 14; °C
